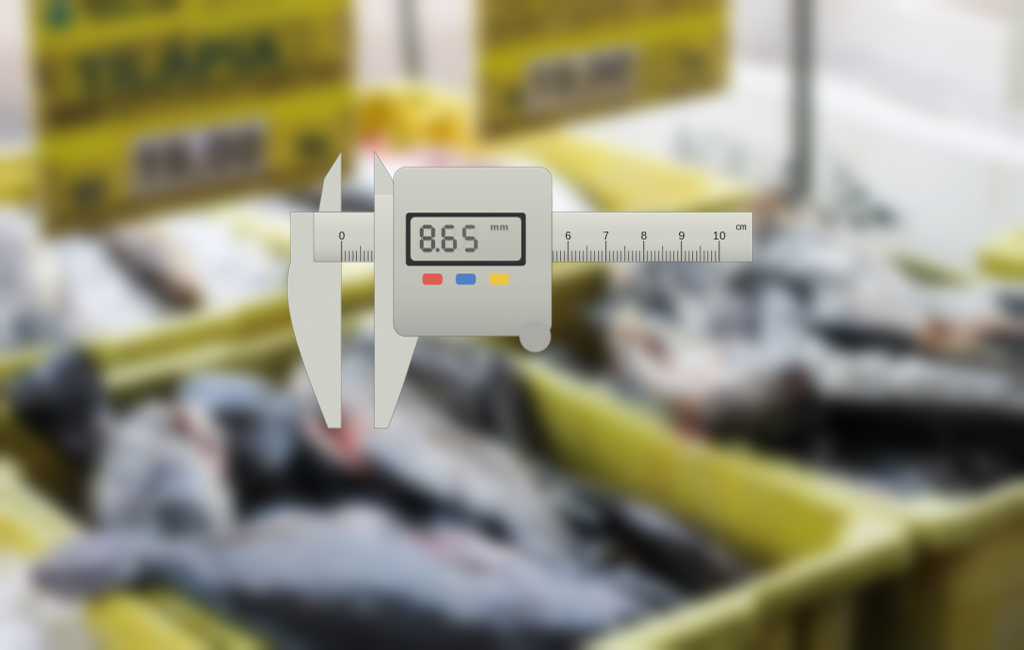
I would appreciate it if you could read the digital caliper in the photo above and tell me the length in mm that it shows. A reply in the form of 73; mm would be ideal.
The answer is 8.65; mm
